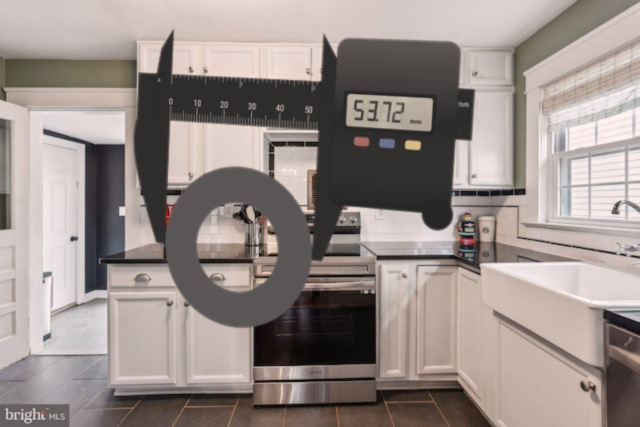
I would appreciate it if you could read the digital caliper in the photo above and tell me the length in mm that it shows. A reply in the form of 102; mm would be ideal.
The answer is 53.72; mm
